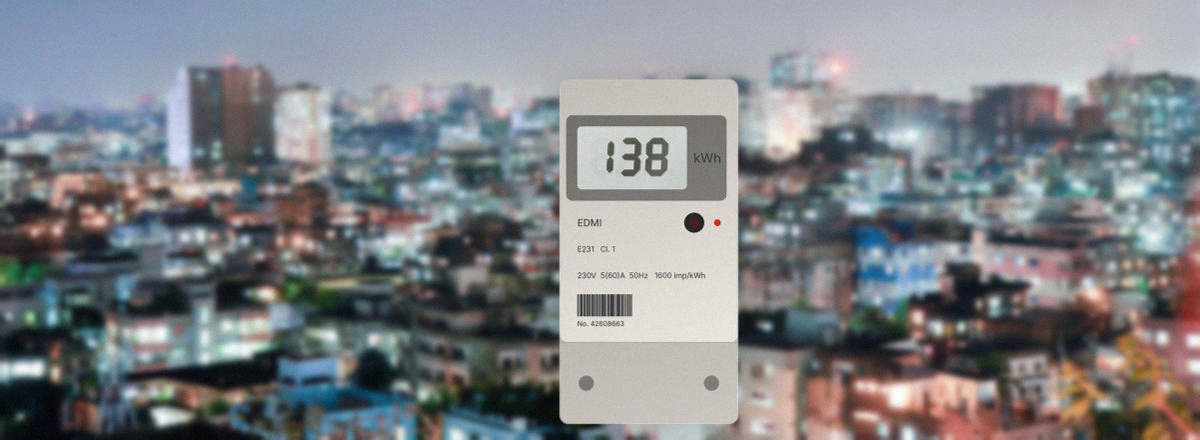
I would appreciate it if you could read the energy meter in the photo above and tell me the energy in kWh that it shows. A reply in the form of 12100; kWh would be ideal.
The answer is 138; kWh
